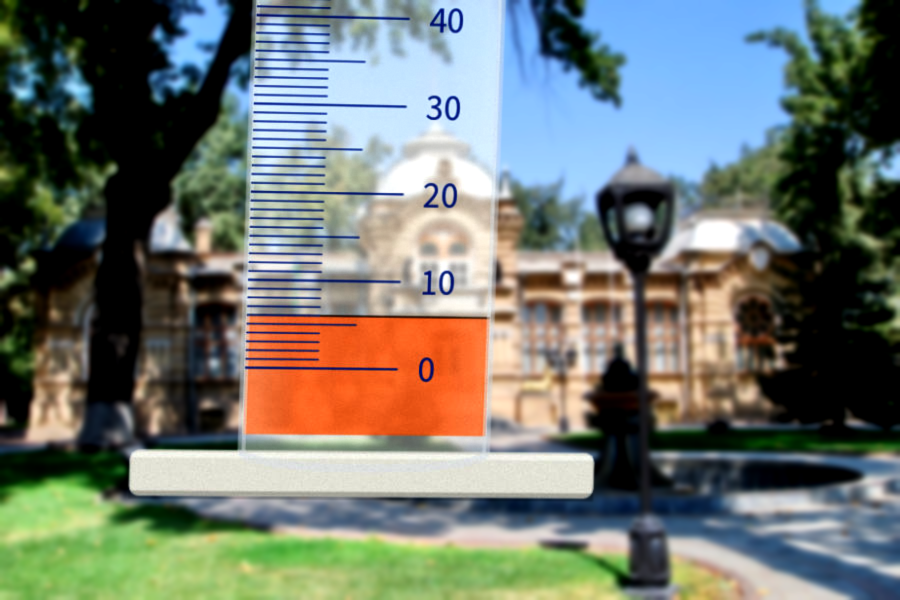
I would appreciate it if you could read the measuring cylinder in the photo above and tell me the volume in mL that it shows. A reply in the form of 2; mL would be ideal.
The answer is 6; mL
